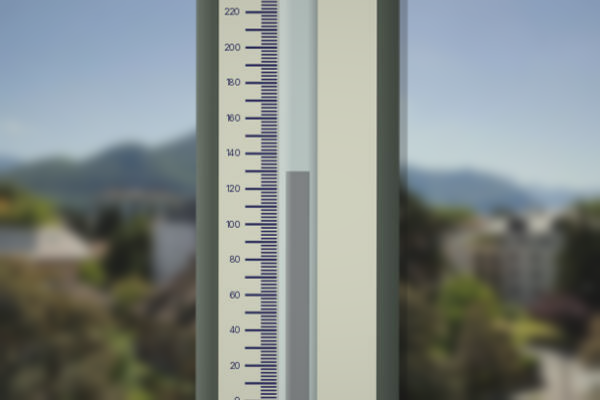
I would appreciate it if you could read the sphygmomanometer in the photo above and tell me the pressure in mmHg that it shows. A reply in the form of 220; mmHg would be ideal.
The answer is 130; mmHg
